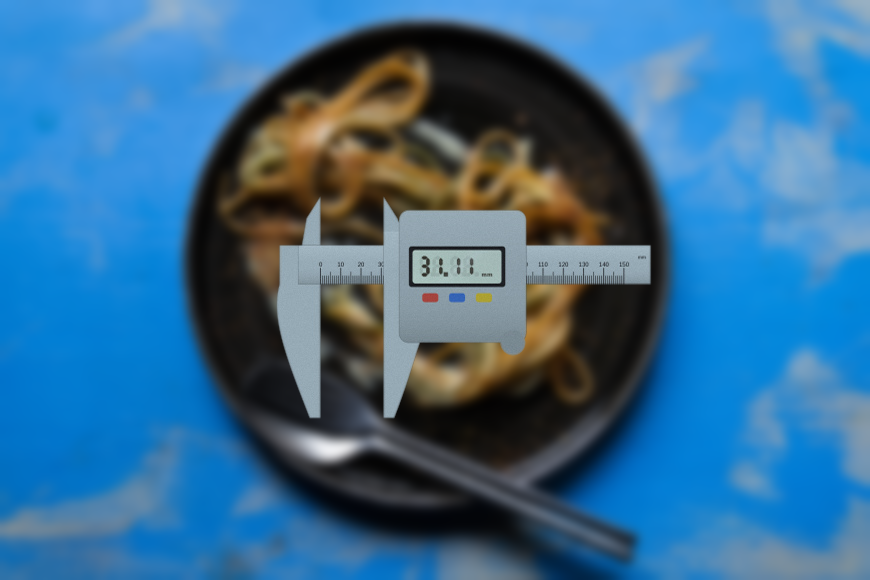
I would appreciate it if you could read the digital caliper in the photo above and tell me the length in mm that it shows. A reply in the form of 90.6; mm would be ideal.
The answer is 31.11; mm
